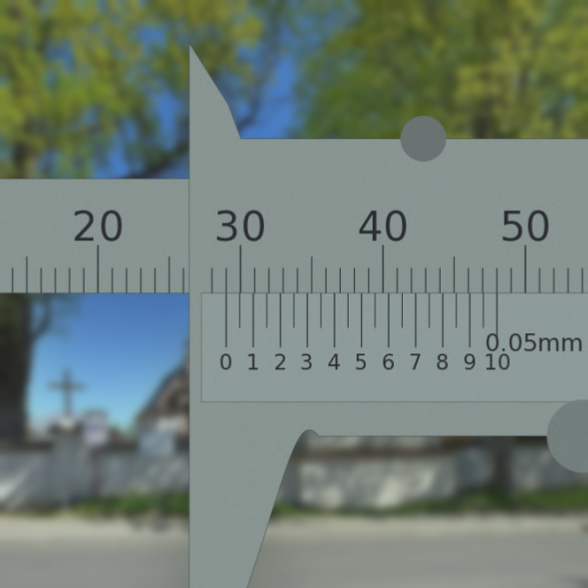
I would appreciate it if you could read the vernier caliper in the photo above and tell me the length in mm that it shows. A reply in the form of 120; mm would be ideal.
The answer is 29.0; mm
